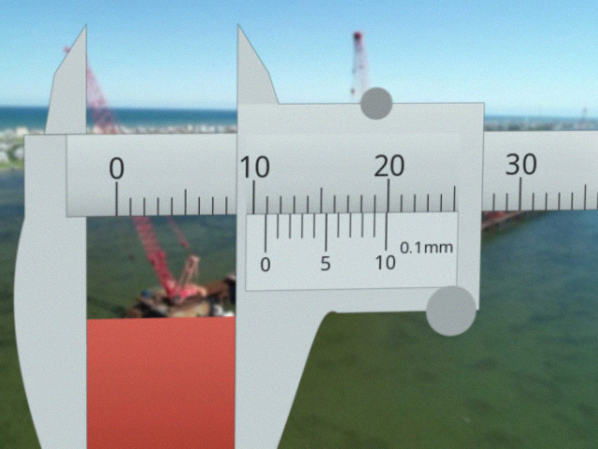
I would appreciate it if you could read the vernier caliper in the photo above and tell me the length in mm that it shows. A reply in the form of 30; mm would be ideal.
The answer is 10.9; mm
